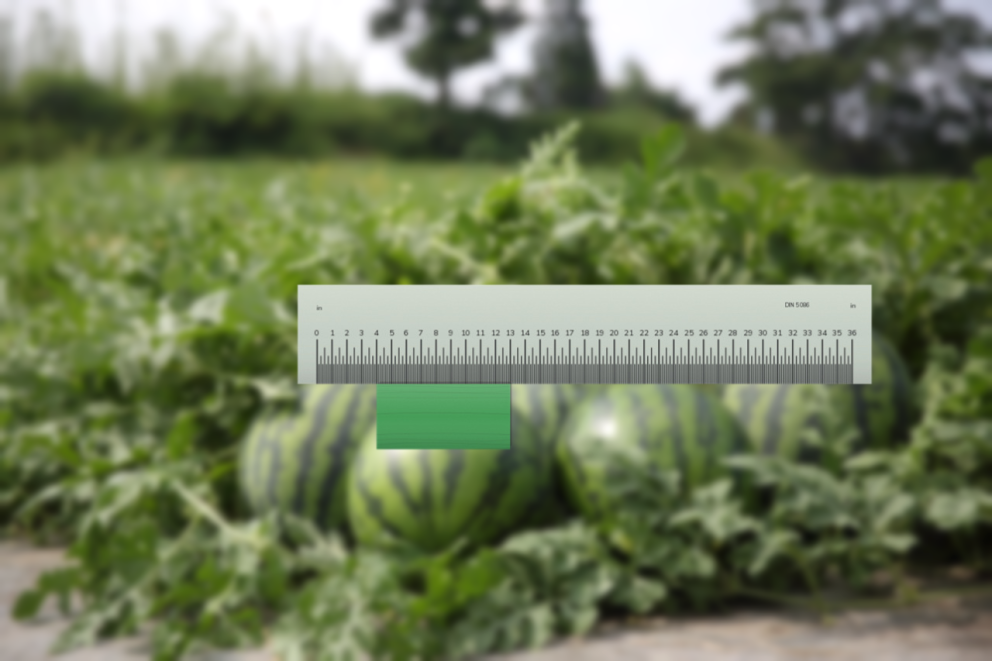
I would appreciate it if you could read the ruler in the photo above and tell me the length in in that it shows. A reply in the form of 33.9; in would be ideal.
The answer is 9; in
